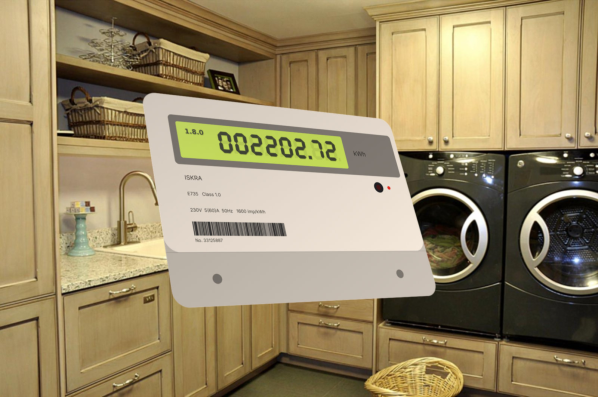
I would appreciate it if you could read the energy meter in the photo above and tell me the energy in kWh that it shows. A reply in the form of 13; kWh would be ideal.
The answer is 2202.72; kWh
